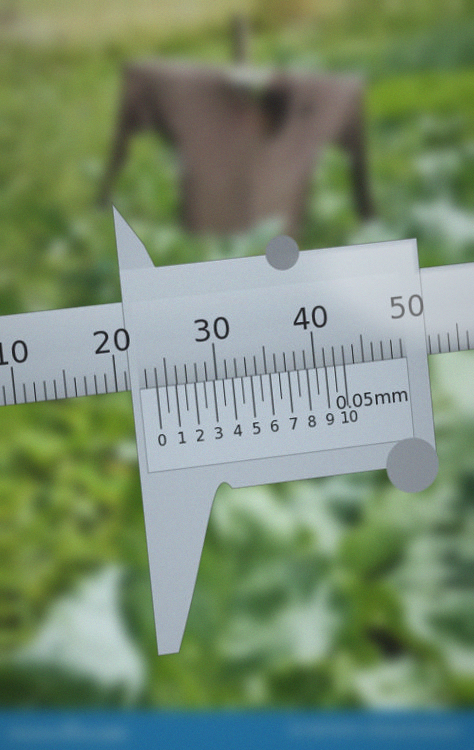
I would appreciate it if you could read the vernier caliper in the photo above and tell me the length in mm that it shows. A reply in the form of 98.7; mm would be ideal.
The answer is 24.0; mm
